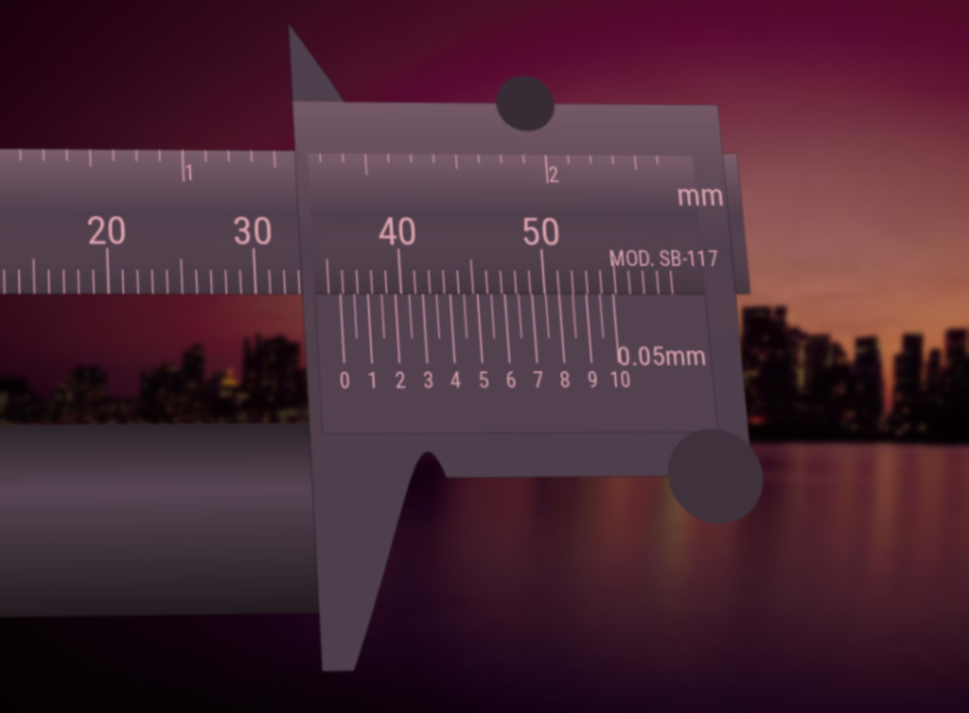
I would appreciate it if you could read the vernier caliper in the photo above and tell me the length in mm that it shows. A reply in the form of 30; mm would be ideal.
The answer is 35.8; mm
